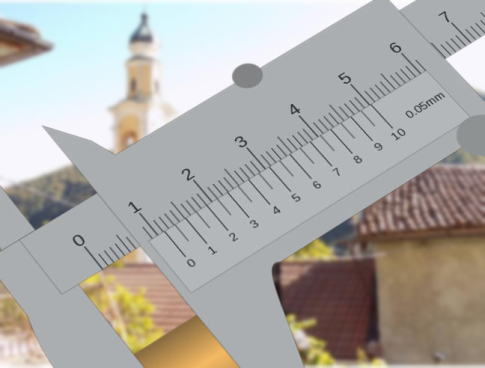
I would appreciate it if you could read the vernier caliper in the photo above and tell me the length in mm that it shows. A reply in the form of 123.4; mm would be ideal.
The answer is 11.2; mm
